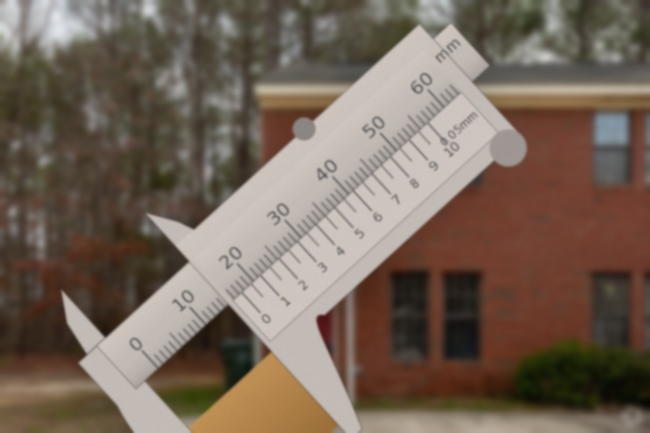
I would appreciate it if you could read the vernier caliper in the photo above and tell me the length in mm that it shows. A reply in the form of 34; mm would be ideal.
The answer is 17.5; mm
